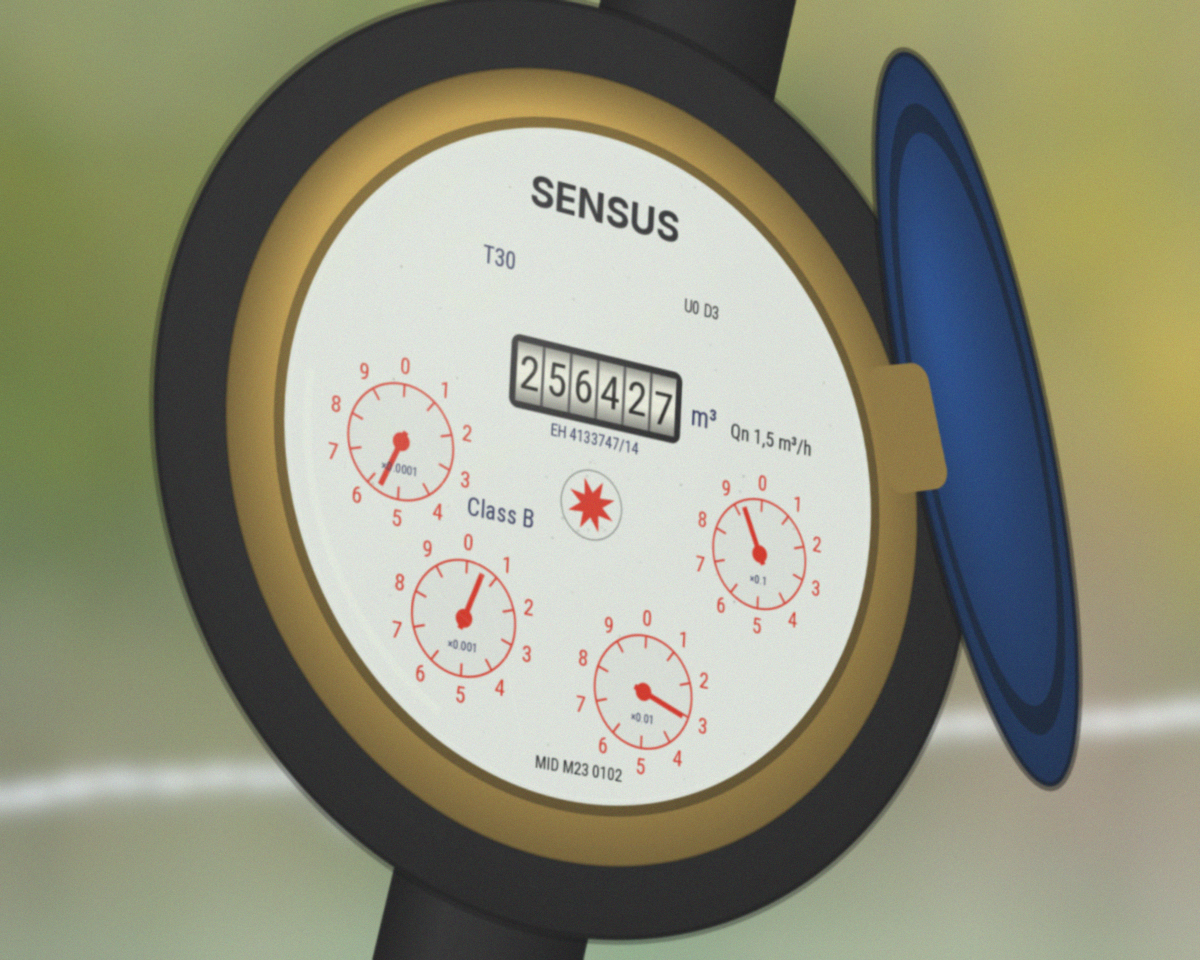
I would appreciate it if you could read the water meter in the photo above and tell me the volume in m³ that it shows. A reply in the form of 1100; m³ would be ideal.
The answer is 256426.9305; m³
